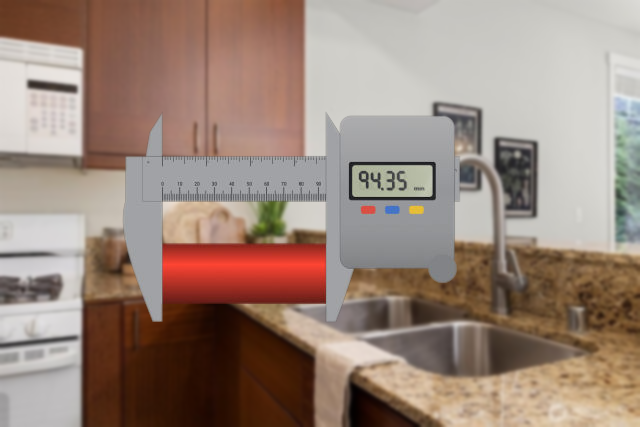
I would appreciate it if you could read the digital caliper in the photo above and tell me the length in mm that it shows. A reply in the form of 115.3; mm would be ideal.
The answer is 94.35; mm
